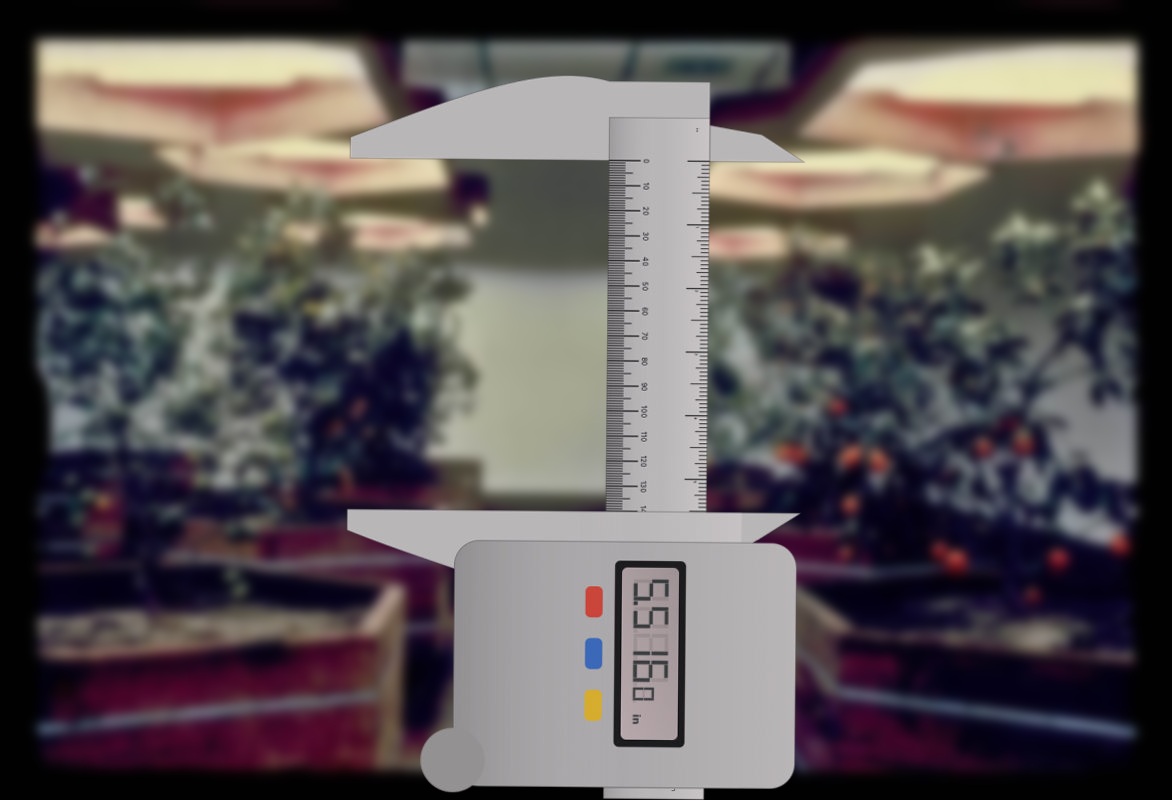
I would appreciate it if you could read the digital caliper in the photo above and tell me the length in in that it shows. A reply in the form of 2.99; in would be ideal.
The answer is 5.5160; in
